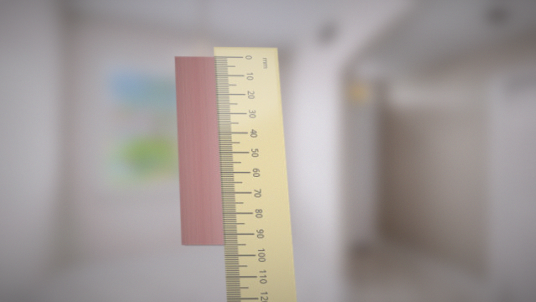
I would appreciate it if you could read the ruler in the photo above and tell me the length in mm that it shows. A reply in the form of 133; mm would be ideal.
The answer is 95; mm
